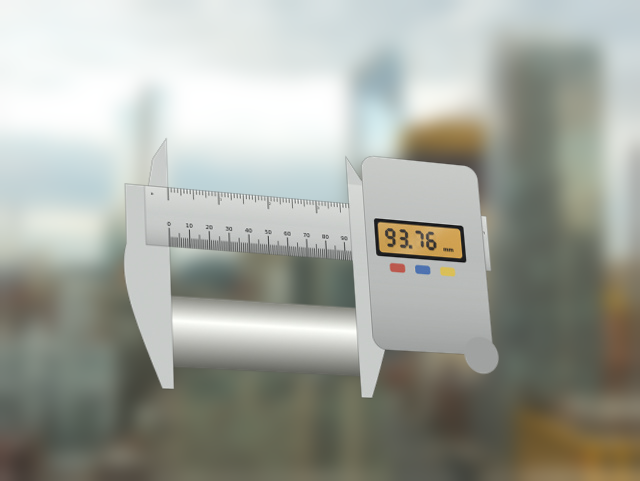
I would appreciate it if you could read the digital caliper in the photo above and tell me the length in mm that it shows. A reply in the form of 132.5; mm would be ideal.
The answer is 93.76; mm
